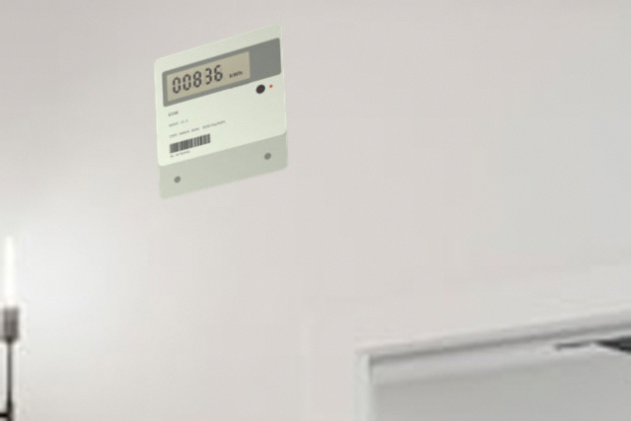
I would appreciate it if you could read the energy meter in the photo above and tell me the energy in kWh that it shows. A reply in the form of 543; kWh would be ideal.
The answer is 836; kWh
